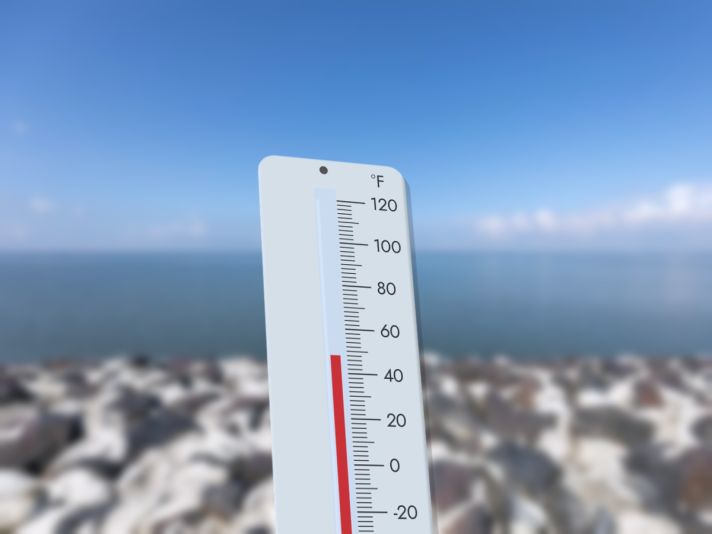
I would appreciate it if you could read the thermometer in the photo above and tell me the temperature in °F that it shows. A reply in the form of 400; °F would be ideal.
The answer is 48; °F
